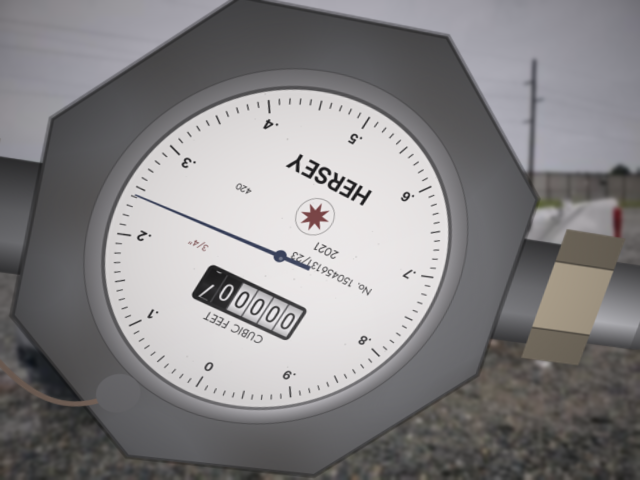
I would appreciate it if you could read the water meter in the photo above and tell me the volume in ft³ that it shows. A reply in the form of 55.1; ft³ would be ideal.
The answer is 7.24; ft³
